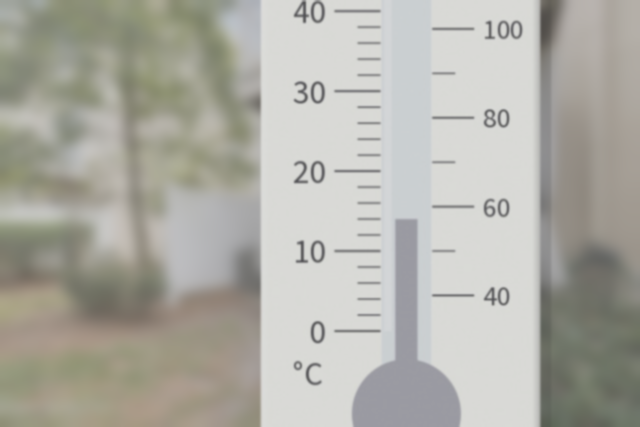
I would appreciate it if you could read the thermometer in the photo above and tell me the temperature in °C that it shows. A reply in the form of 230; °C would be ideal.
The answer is 14; °C
